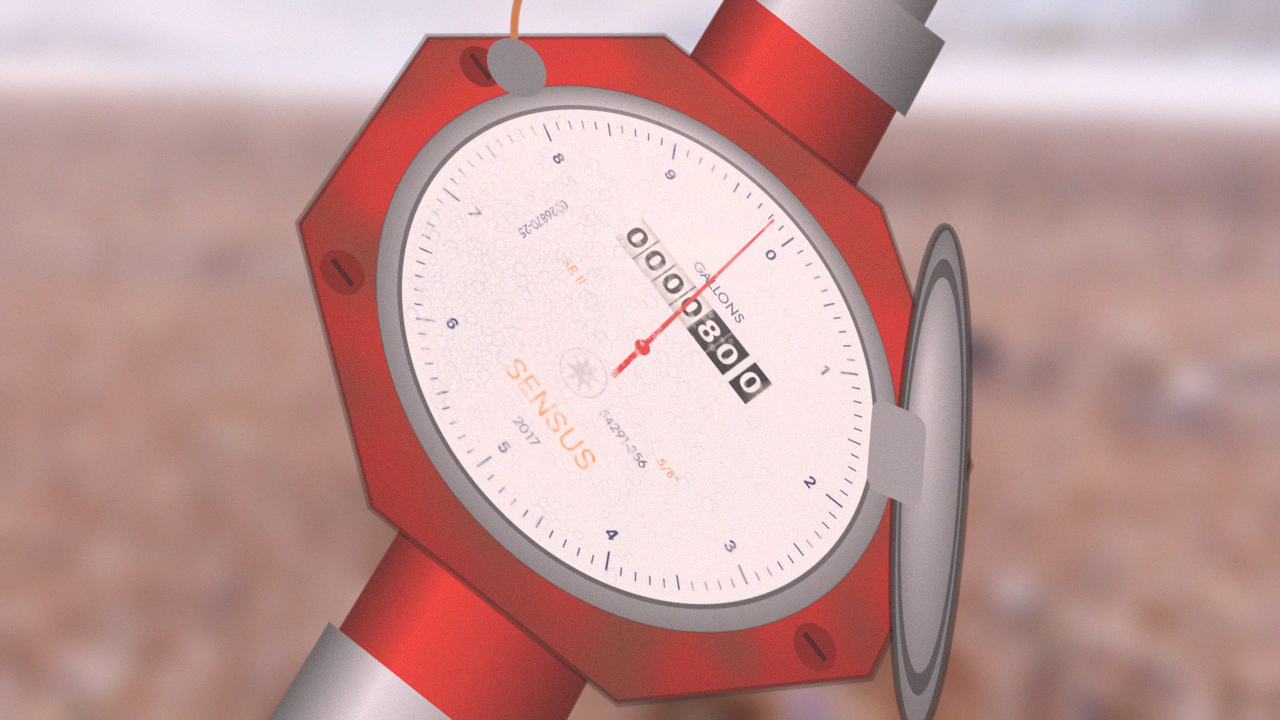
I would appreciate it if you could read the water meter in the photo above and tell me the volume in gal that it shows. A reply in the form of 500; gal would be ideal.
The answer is 799.8; gal
